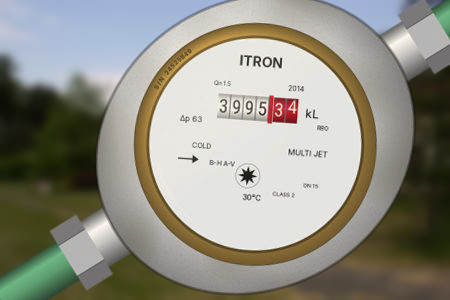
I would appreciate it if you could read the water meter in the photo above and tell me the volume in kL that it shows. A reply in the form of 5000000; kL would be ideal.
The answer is 3995.34; kL
